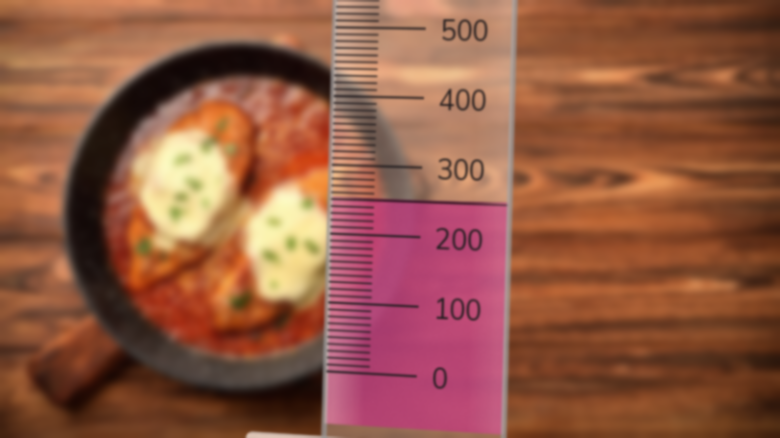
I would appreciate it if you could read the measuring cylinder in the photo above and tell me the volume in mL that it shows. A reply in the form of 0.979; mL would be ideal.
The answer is 250; mL
